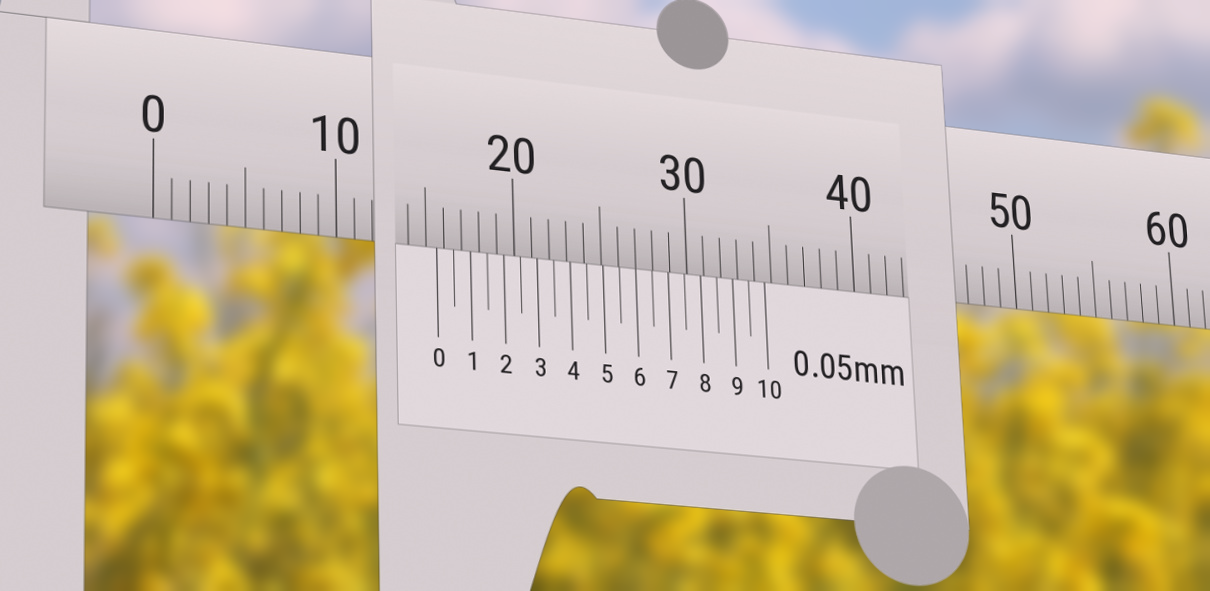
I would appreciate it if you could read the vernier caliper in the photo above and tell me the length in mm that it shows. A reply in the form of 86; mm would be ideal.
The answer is 15.6; mm
